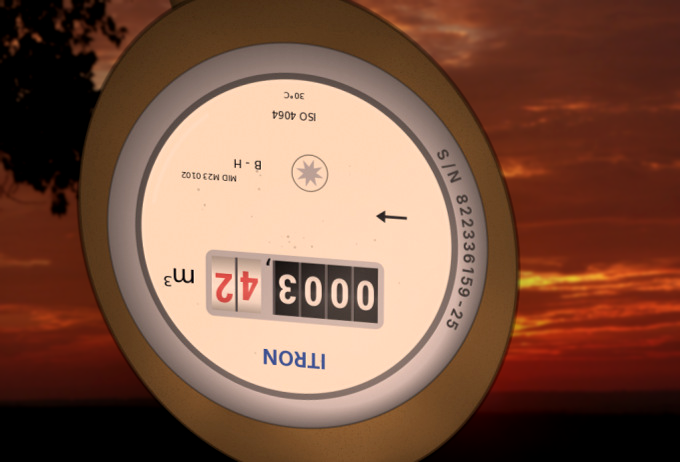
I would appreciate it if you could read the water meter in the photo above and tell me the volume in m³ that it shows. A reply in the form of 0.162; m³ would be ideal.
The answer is 3.42; m³
